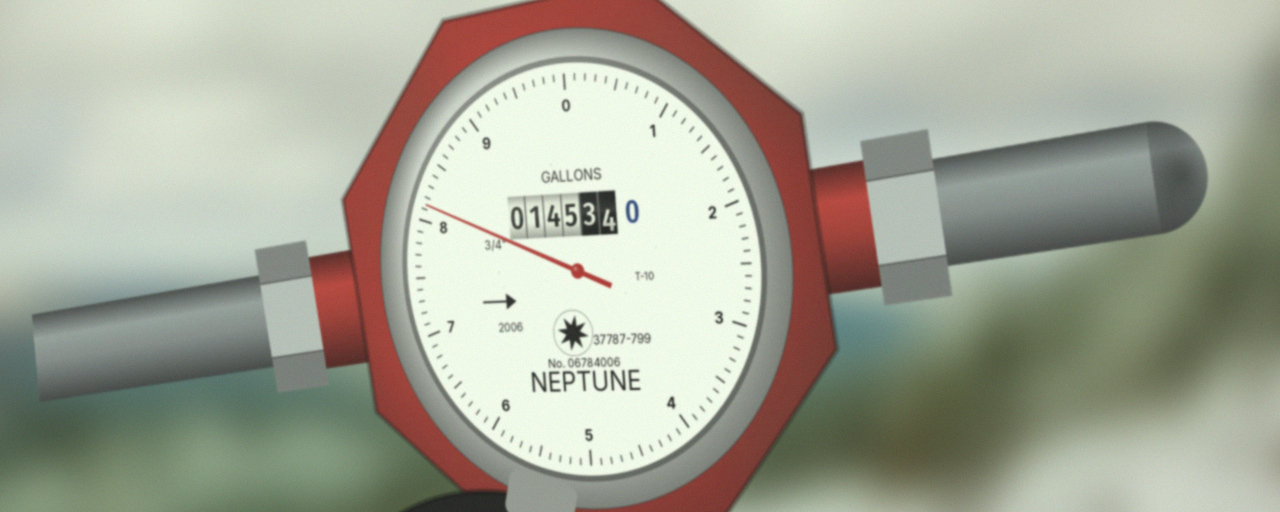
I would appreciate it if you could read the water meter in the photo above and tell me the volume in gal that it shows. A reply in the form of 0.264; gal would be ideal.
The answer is 145338.1; gal
